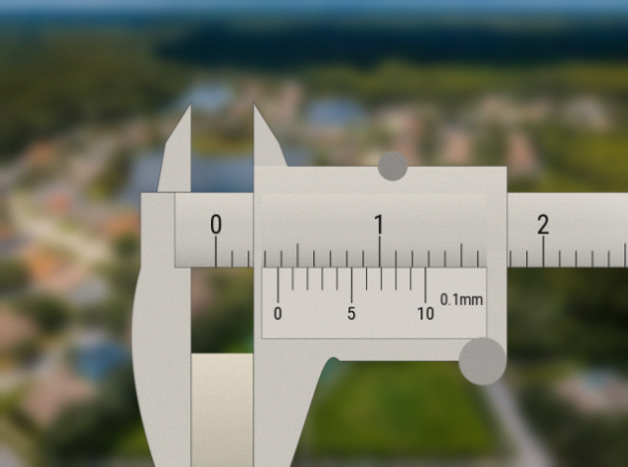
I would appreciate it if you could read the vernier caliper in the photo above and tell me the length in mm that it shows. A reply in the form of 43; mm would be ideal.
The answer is 3.8; mm
